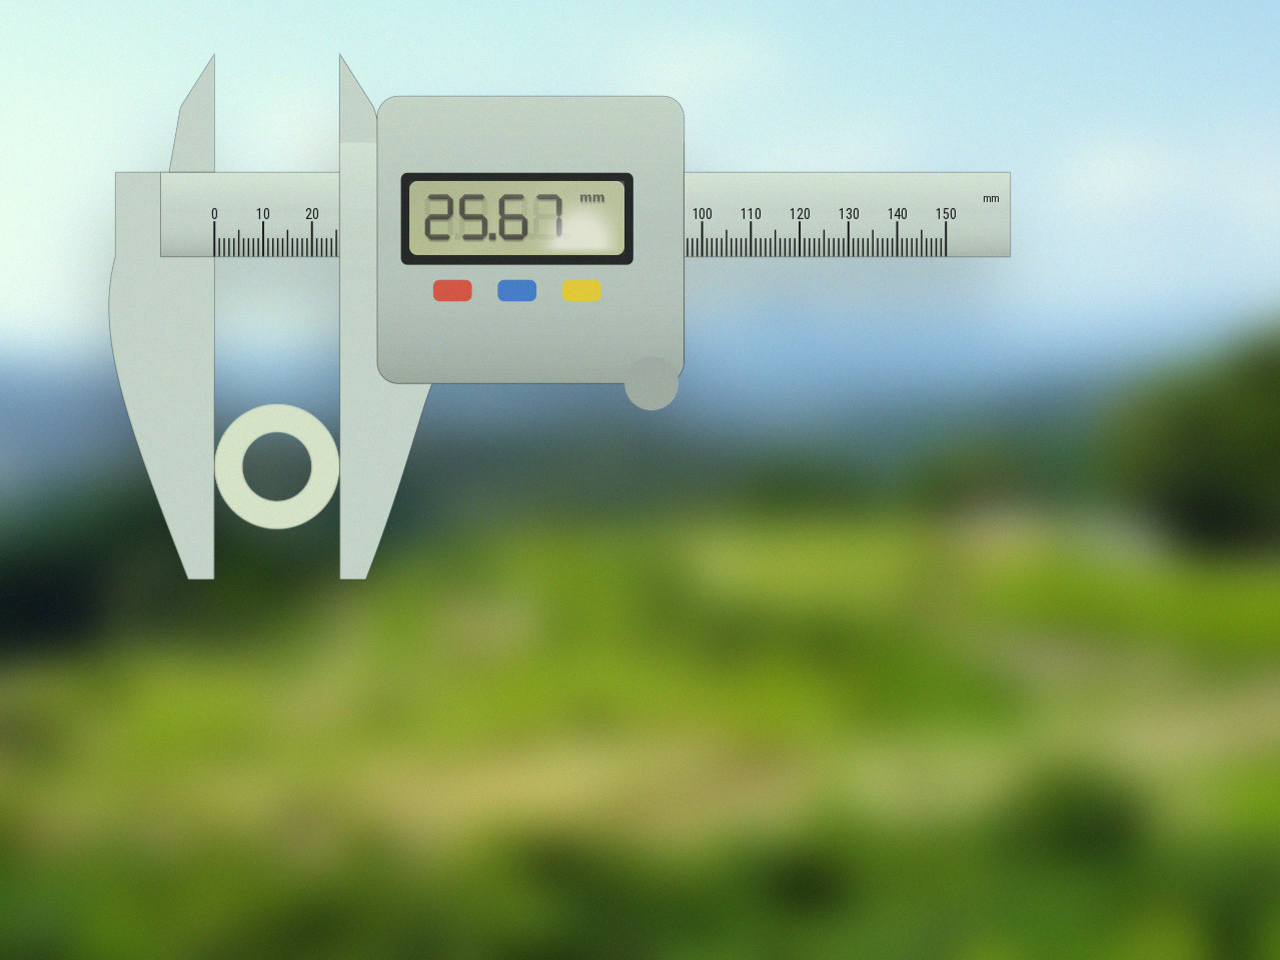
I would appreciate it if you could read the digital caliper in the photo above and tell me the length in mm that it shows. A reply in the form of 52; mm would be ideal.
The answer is 25.67; mm
